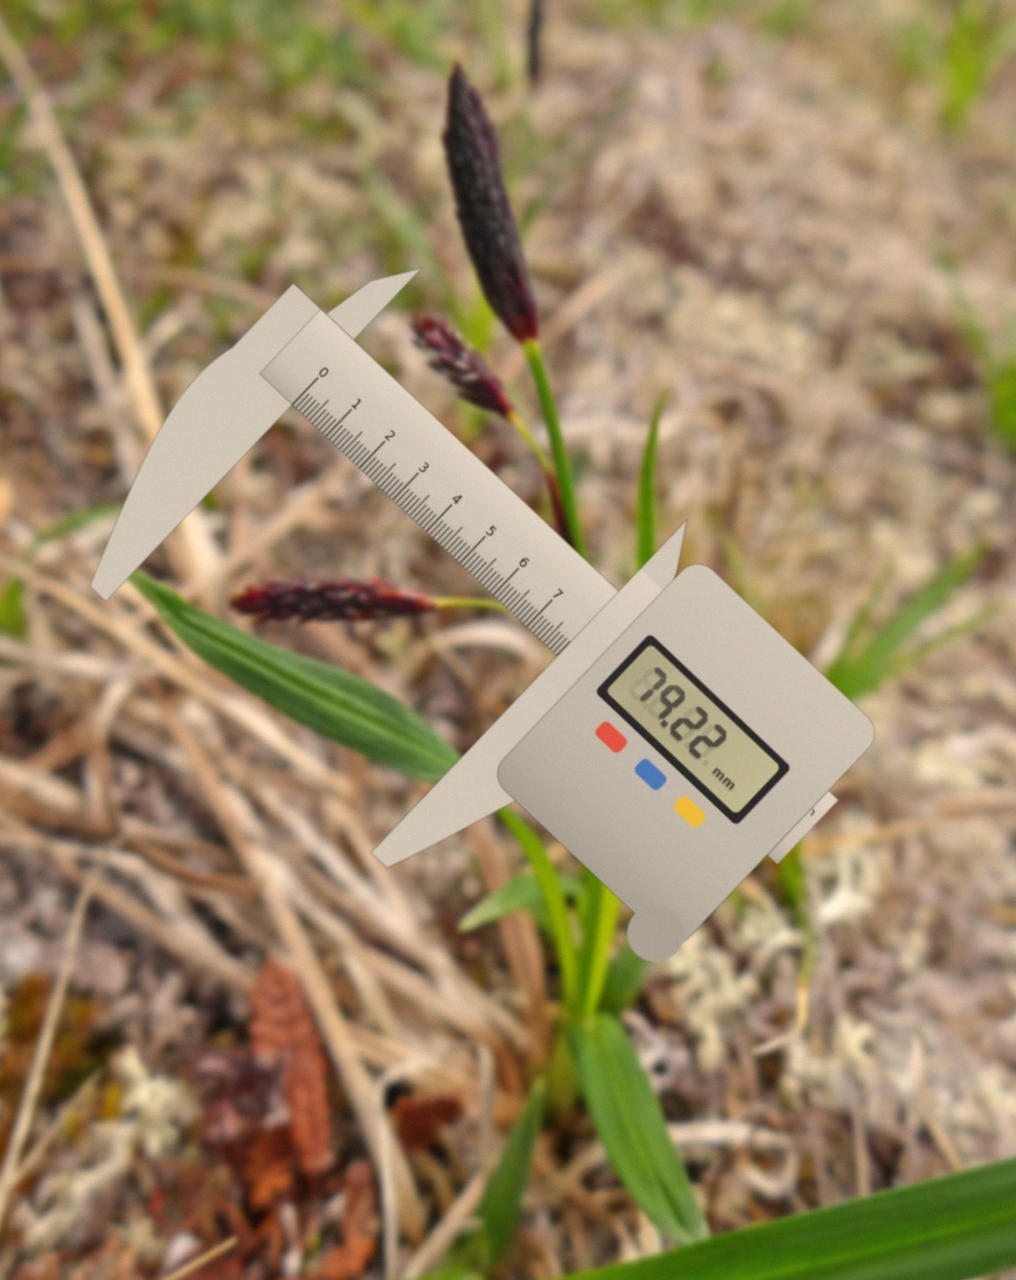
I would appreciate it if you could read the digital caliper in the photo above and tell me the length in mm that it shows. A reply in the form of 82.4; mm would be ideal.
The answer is 79.22; mm
